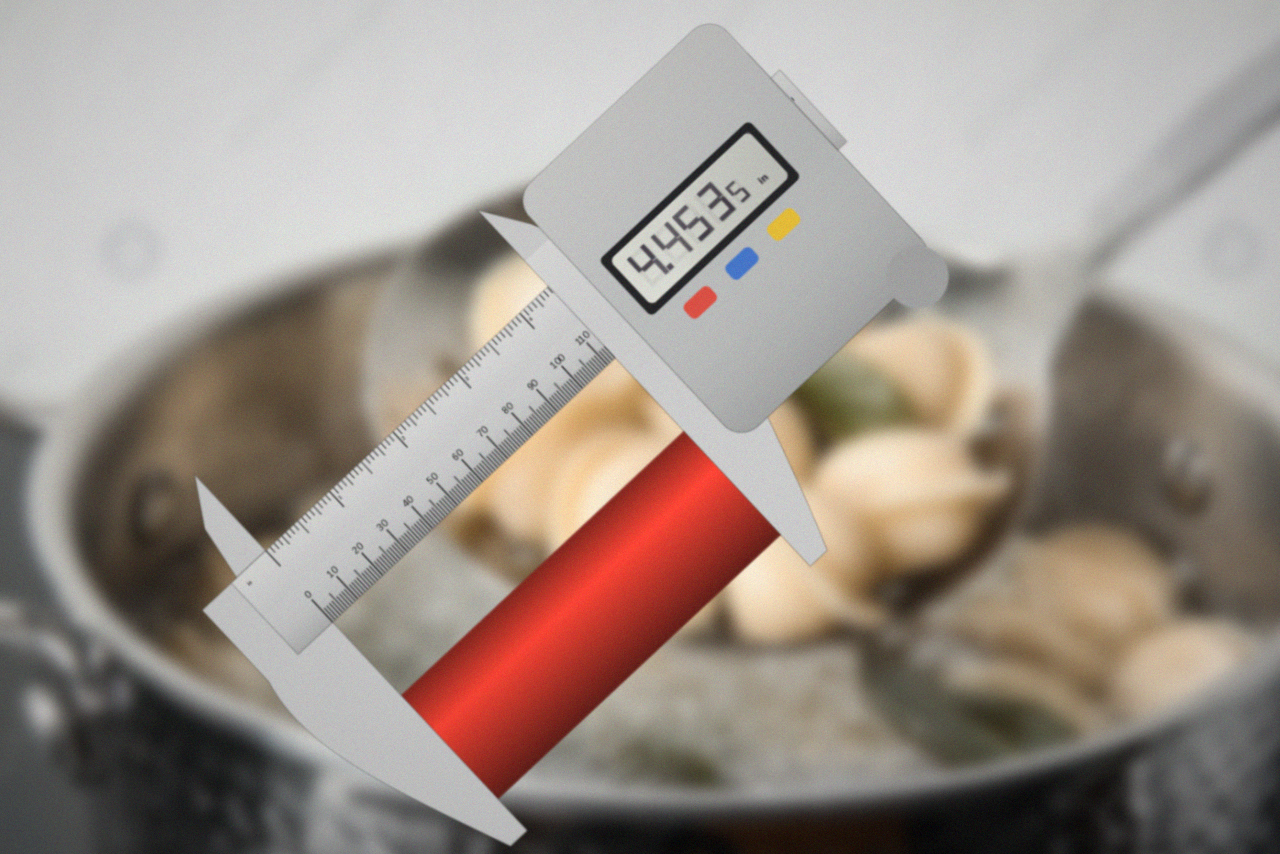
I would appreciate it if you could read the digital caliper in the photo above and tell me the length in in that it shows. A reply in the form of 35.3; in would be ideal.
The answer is 4.4535; in
